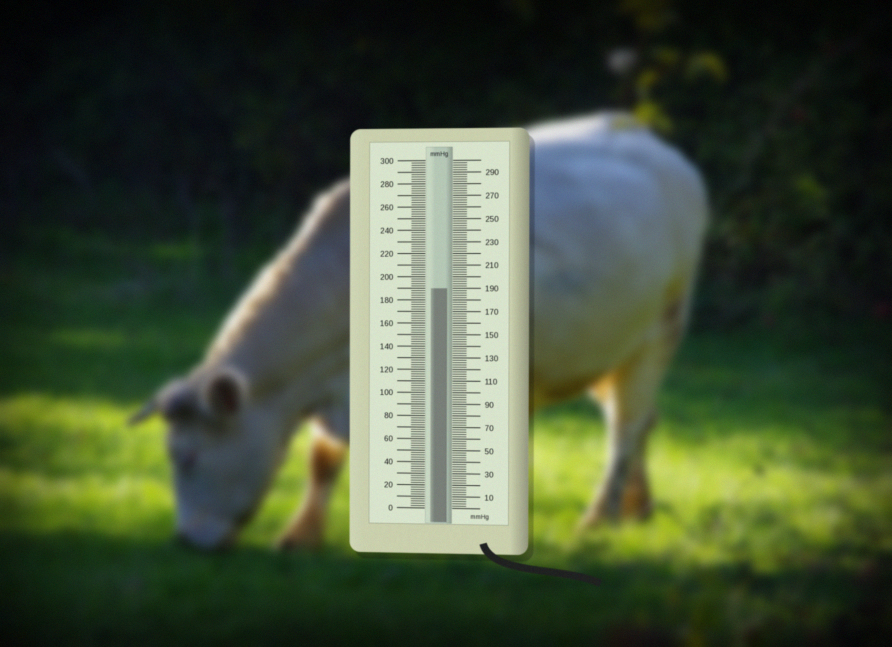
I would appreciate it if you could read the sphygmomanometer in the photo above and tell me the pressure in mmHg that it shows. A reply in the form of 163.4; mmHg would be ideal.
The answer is 190; mmHg
